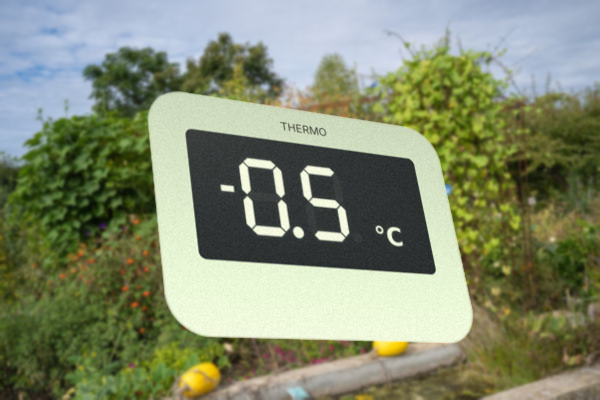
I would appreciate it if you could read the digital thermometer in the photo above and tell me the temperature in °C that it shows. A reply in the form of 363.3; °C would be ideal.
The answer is -0.5; °C
